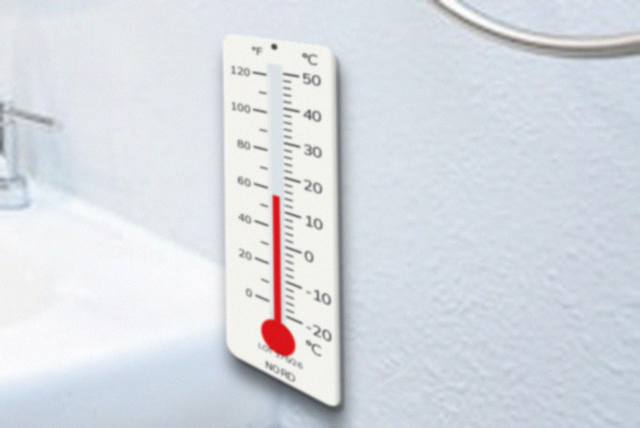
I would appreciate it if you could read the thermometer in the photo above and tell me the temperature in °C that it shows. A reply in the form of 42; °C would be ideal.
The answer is 14; °C
